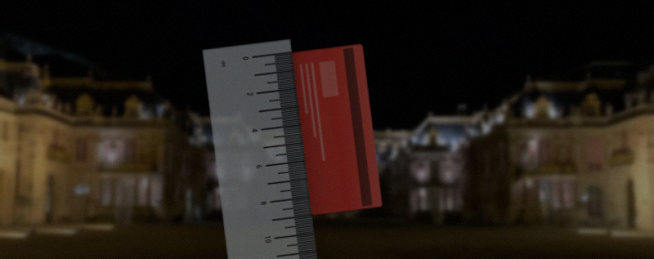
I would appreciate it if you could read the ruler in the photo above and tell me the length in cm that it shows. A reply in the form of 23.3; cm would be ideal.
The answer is 9; cm
